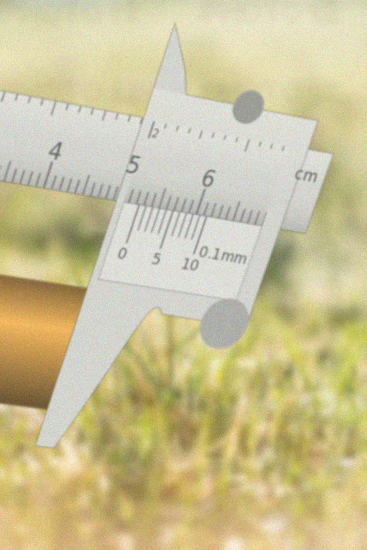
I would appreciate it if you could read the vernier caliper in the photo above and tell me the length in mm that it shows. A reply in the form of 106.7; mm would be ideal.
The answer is 52.4; mm
